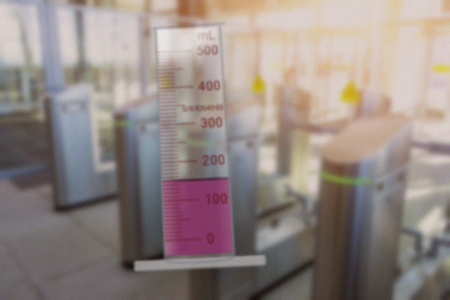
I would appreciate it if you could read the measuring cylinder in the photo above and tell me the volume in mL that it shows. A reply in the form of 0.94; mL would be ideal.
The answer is 150; mL
